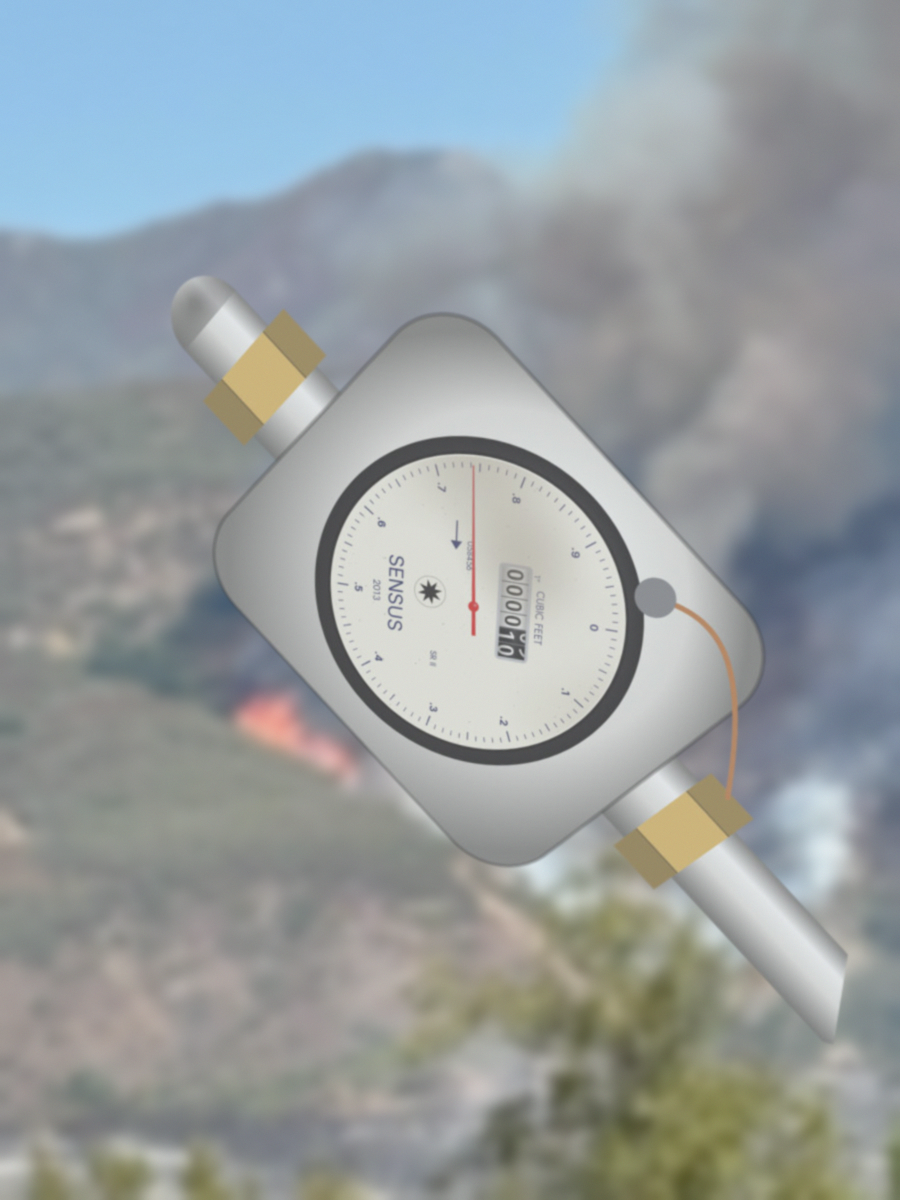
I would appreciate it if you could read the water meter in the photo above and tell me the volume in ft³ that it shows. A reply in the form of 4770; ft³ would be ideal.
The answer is 9.74; ft³
